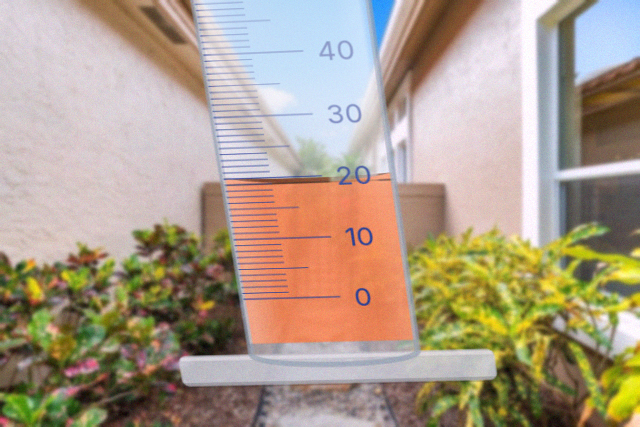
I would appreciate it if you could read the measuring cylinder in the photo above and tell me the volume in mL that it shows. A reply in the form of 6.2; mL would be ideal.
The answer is 19; mL
